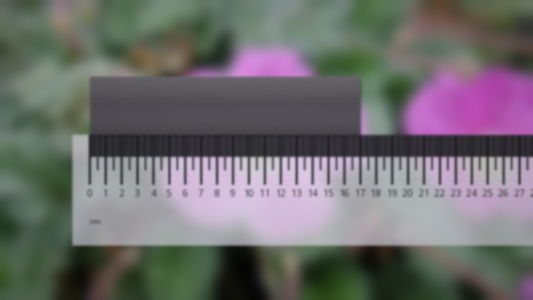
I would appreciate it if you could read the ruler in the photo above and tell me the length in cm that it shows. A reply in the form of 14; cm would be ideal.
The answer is 17; cm
